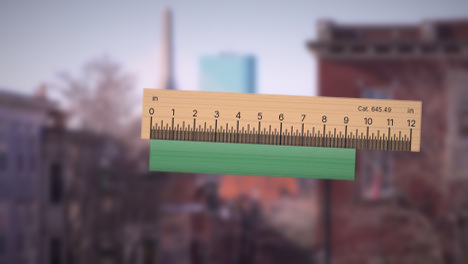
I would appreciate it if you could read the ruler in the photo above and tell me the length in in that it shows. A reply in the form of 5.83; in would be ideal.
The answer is 9.5; in
